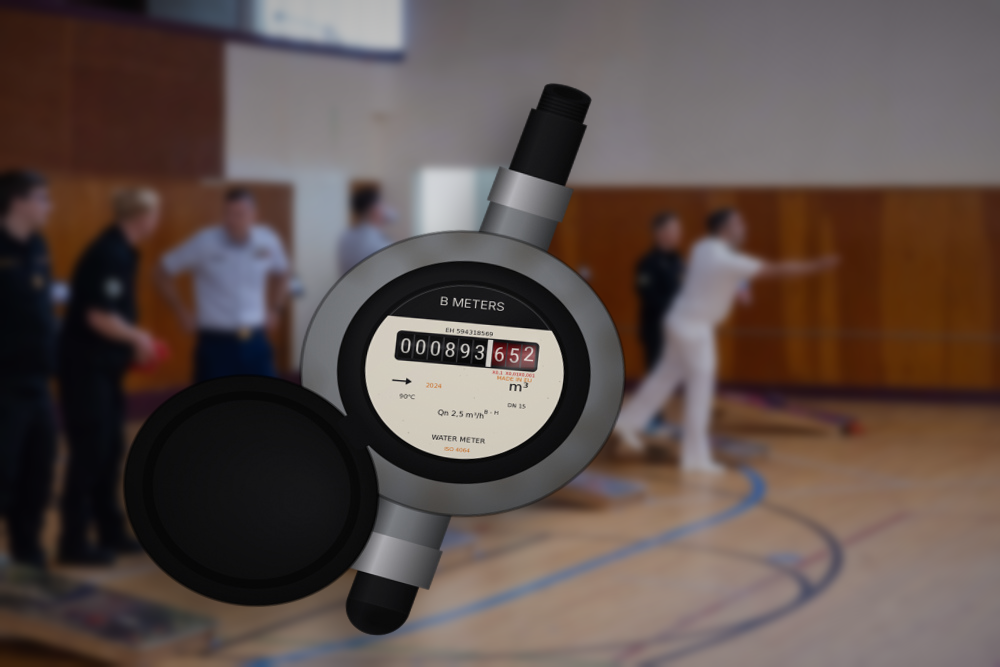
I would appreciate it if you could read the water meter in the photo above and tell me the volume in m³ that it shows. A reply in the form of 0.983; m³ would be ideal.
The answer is 893.652; m³
